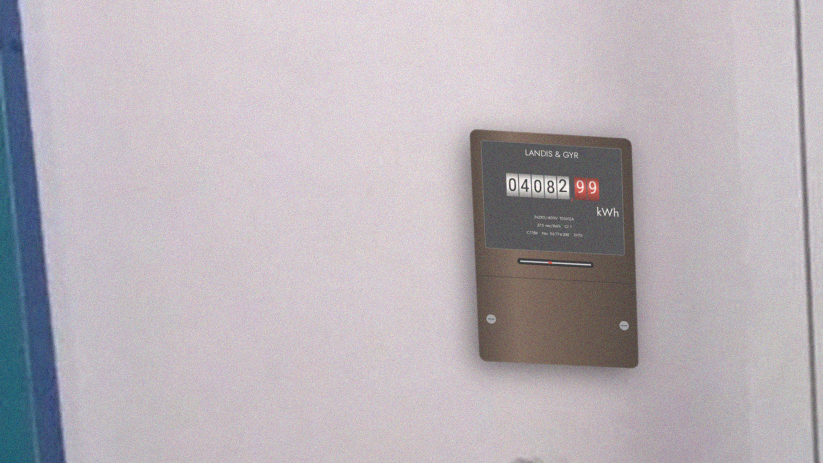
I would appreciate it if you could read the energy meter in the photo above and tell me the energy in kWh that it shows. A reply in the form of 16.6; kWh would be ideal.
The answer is 4082.99; kWh
